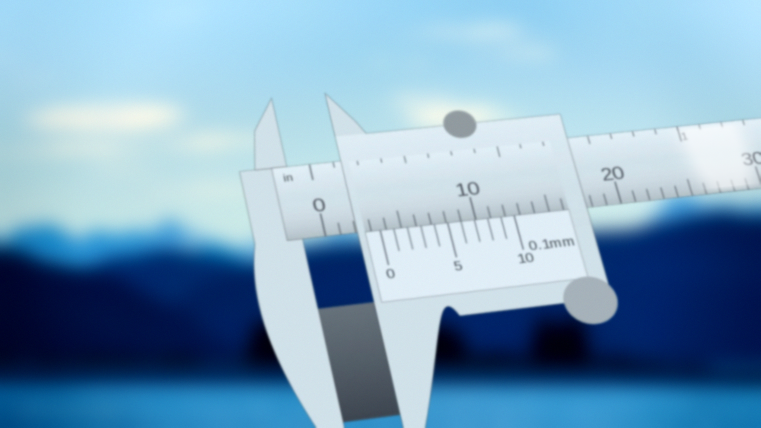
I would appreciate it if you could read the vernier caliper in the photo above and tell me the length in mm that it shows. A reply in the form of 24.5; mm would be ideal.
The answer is 3.6; mm
